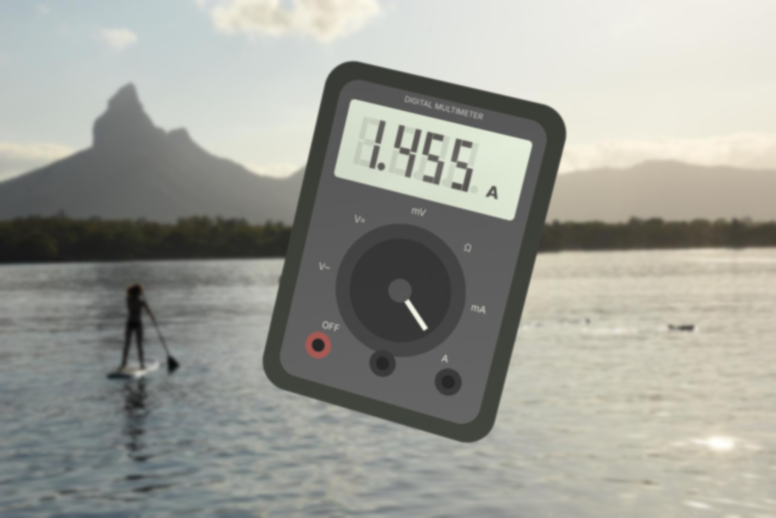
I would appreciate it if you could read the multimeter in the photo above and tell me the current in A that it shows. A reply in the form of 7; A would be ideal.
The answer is 1.455; A
